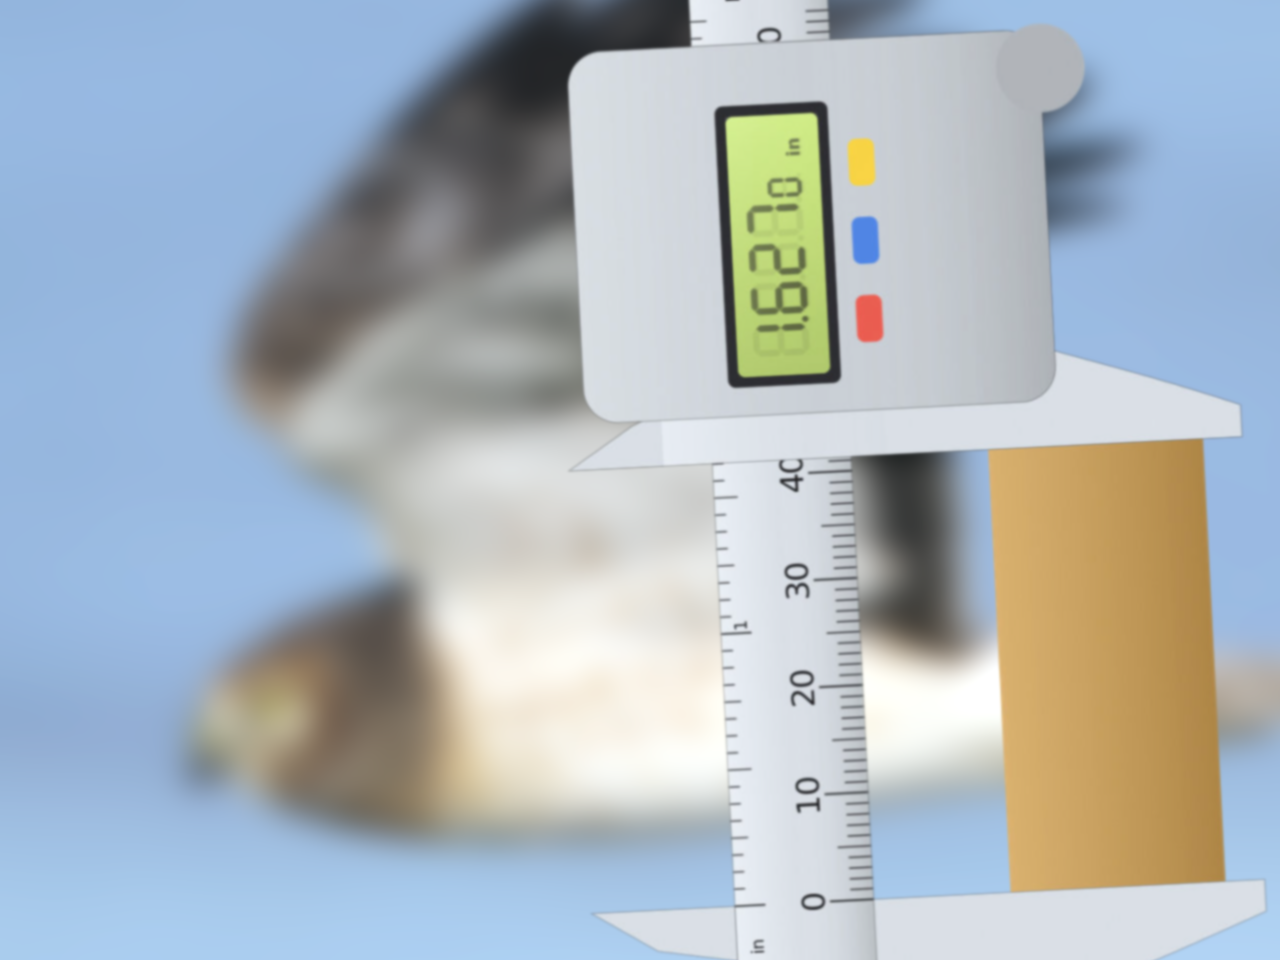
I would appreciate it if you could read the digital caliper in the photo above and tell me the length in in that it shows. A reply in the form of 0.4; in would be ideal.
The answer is 1.6270; in
